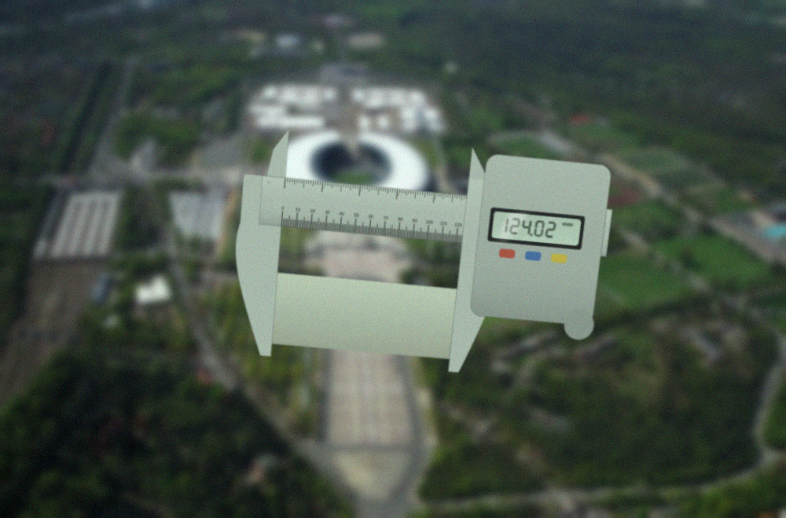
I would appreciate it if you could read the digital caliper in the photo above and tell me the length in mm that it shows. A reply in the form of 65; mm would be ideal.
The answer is 124.02; mm
